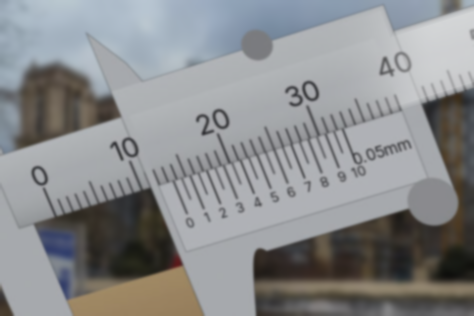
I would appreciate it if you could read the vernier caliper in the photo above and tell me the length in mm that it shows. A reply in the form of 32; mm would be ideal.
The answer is 13.6; mm
